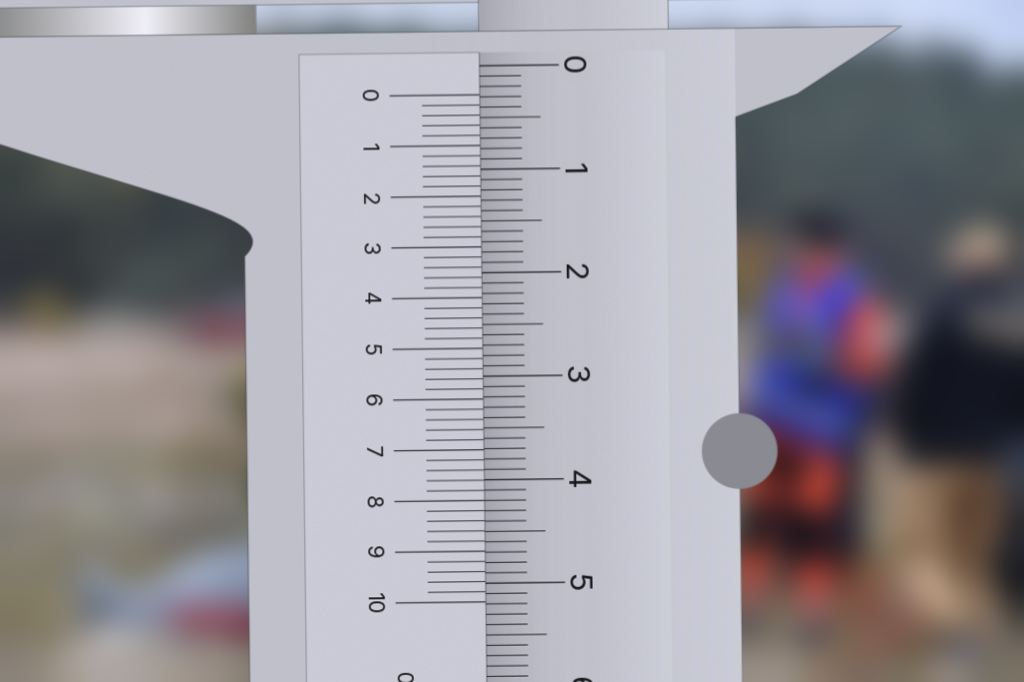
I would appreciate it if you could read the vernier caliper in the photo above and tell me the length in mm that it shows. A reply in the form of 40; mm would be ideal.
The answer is 2.8; mm
